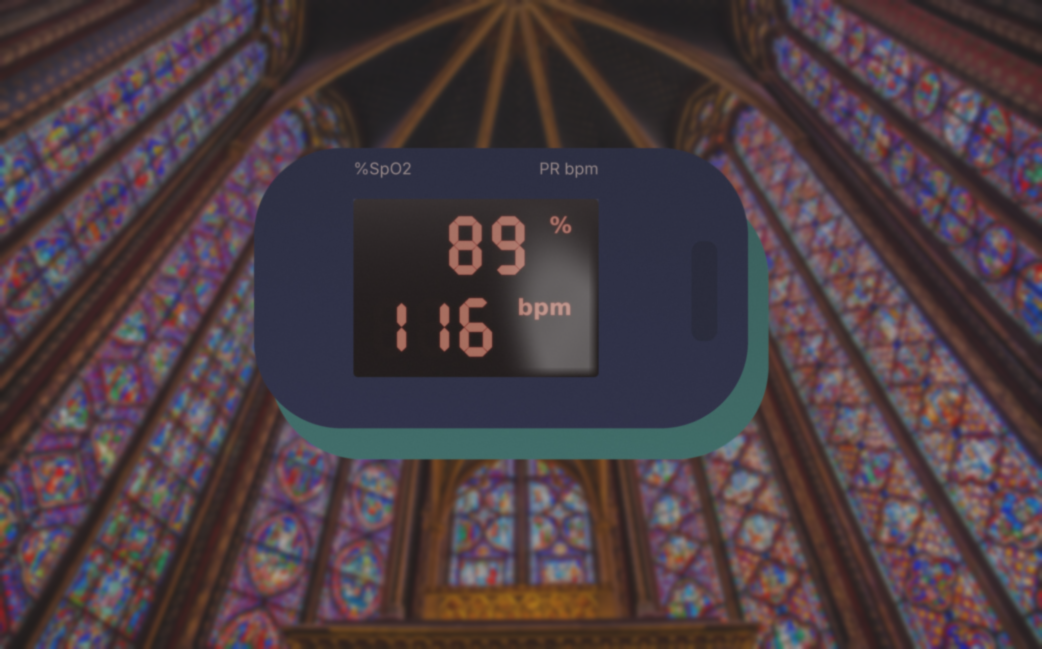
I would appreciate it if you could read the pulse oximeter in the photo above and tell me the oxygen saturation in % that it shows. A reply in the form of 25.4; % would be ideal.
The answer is 89; %
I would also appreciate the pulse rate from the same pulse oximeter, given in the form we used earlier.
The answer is 116; bpm
